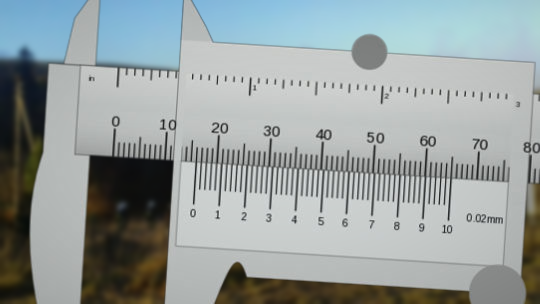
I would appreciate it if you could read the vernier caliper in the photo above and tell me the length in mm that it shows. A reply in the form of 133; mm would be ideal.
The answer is 16.0; mm
